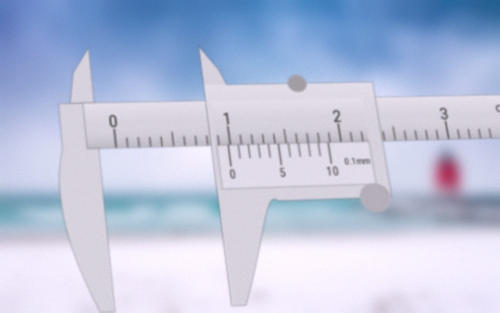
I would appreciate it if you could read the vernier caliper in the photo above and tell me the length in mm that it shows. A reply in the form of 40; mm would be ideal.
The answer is 9.8; mm
